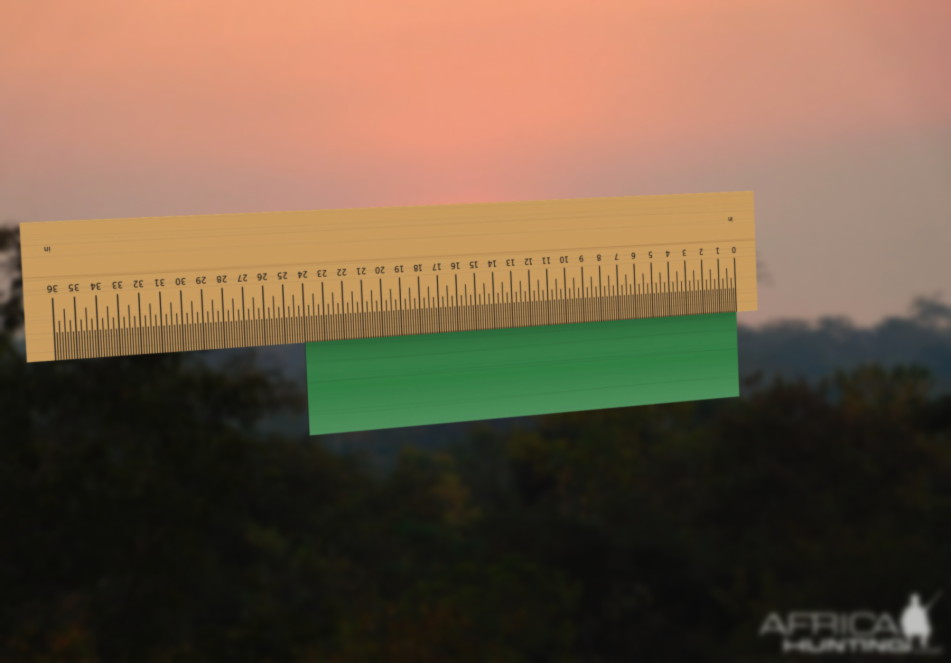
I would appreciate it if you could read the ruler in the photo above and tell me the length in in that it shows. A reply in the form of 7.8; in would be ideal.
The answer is 24; in
